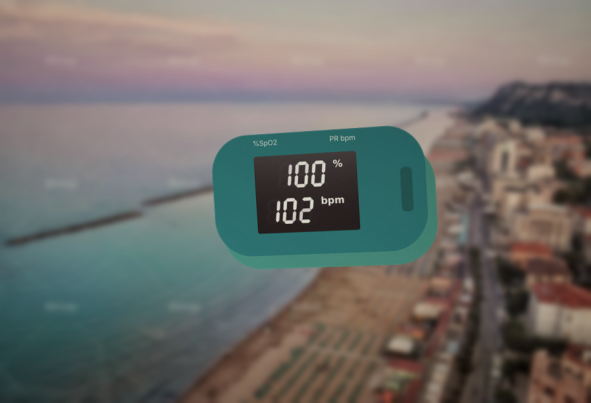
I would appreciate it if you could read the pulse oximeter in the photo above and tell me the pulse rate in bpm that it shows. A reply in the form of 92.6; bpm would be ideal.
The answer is 102; bpm
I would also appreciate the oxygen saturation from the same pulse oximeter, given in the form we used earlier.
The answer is 100; %
